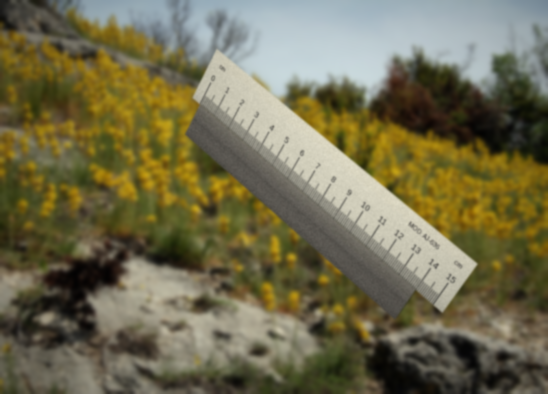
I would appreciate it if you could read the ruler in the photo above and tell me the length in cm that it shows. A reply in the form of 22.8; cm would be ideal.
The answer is 14; cm
